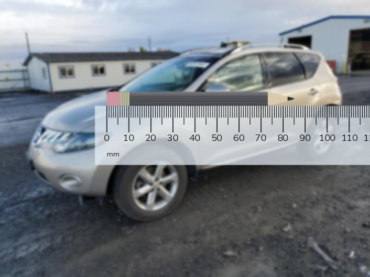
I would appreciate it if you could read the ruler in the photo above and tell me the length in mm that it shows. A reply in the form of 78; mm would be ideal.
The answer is 85; mm
